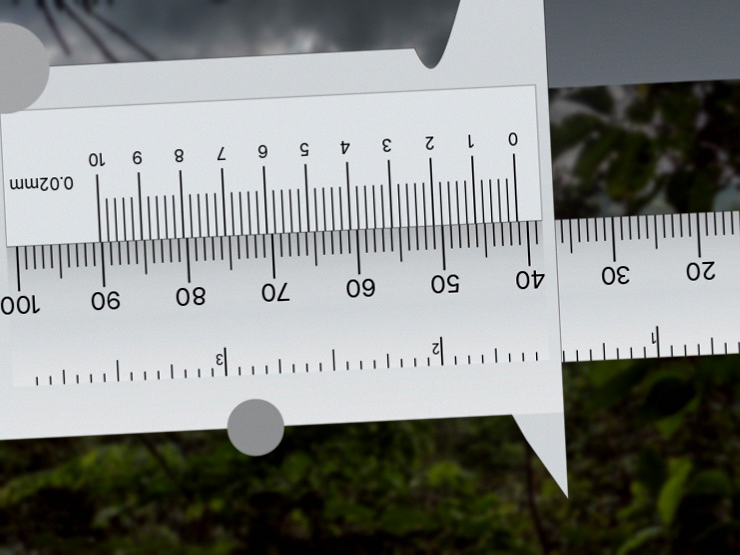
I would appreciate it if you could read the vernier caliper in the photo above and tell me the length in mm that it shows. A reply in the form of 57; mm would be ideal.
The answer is 41.2; mm
